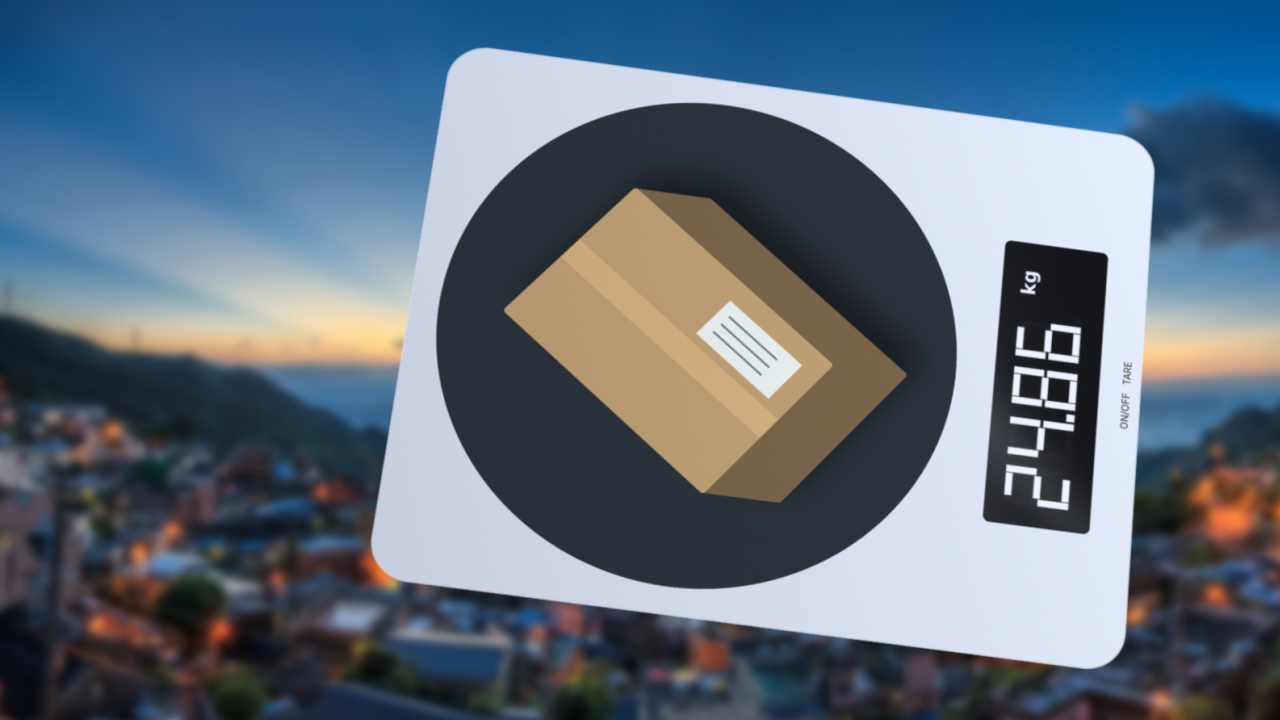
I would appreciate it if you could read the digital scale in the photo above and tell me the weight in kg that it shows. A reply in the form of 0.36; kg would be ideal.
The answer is 24.86; kg
